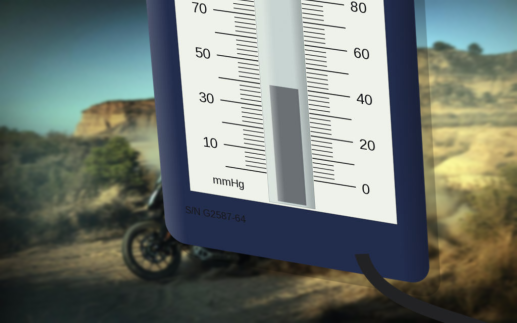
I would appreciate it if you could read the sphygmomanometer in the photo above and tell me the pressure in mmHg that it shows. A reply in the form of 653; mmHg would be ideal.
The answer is 40; mmHg
